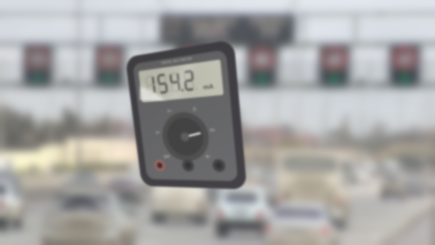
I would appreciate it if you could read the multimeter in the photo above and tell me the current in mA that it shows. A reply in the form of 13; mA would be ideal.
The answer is 154.2; mA
